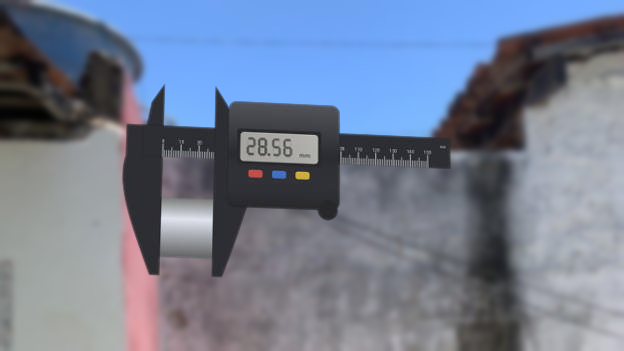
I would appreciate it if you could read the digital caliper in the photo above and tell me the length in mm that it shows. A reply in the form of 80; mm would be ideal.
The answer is 28.56; mm
